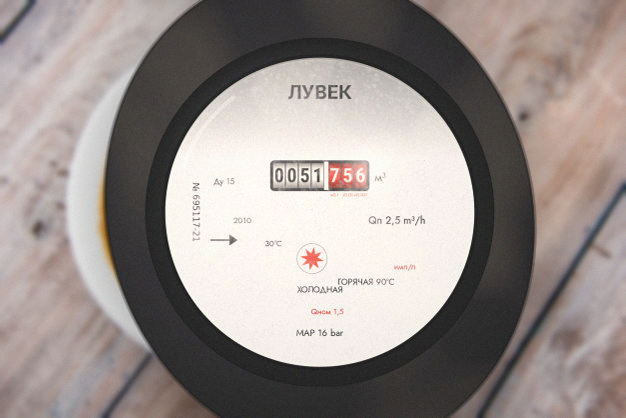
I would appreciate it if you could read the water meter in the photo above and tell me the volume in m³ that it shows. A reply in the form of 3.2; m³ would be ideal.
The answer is 51.756; m³
